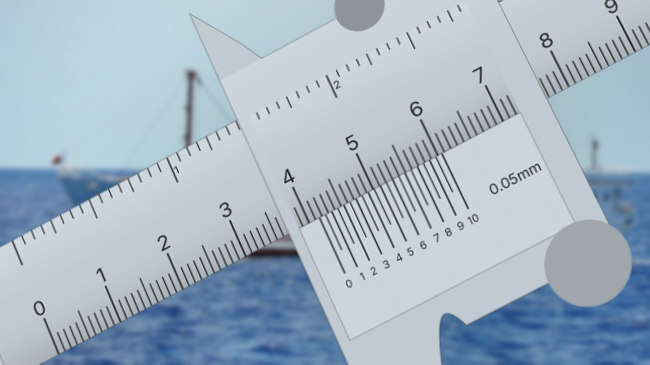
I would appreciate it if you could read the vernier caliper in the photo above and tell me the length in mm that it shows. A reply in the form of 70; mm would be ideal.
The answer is 41.6; mm
